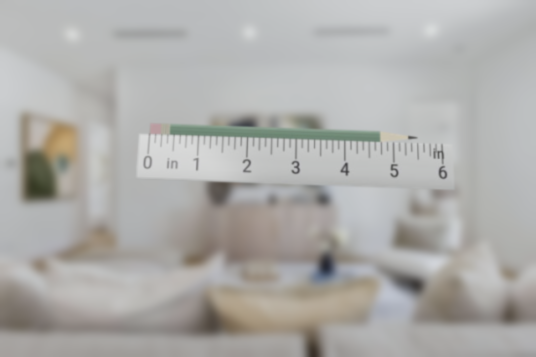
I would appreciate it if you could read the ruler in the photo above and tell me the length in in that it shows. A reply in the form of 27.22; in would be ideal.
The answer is 5.5; in
